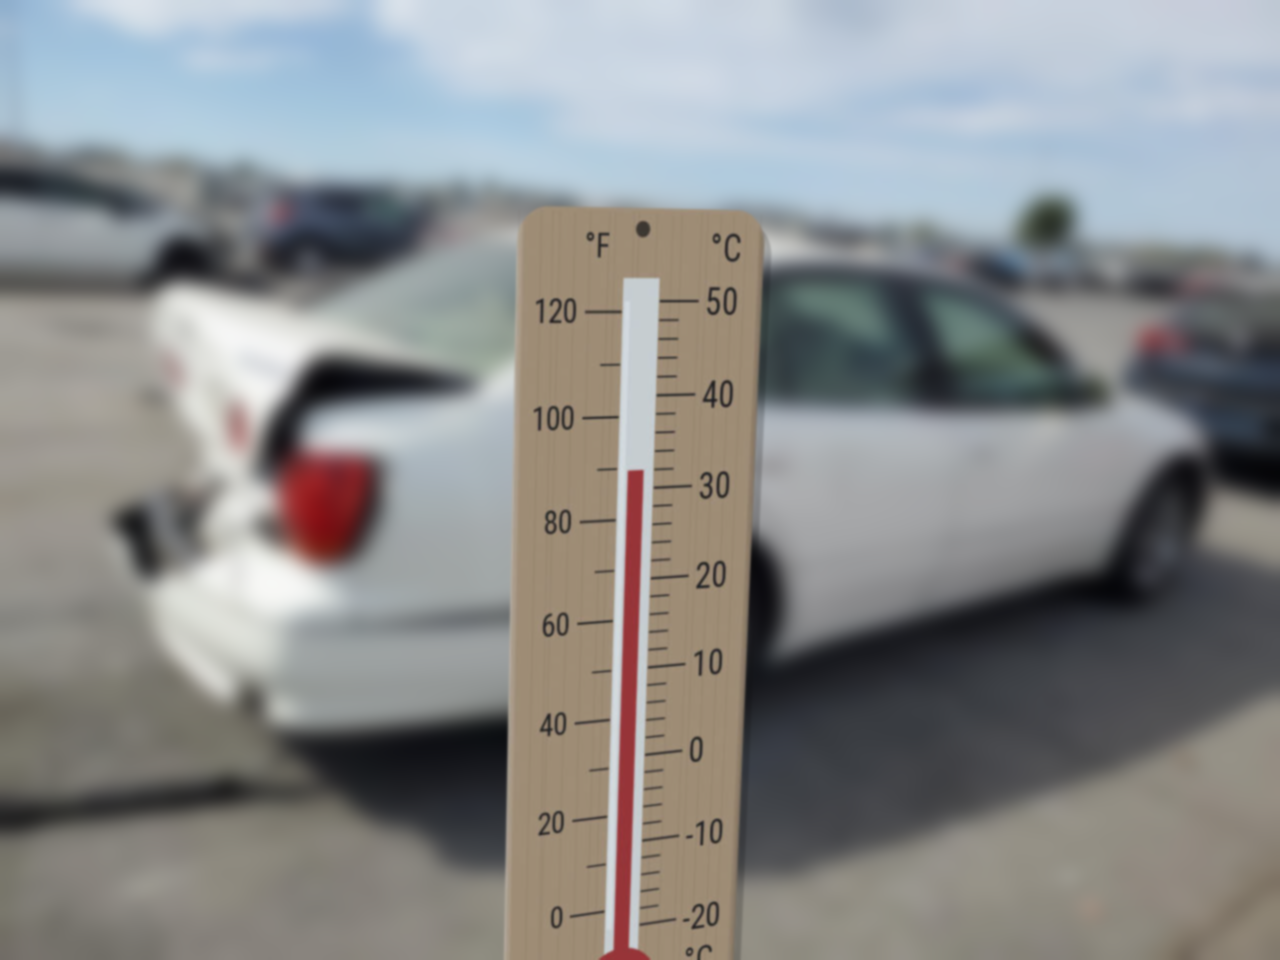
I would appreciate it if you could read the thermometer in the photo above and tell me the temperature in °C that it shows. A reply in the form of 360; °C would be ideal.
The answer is 32; °C
